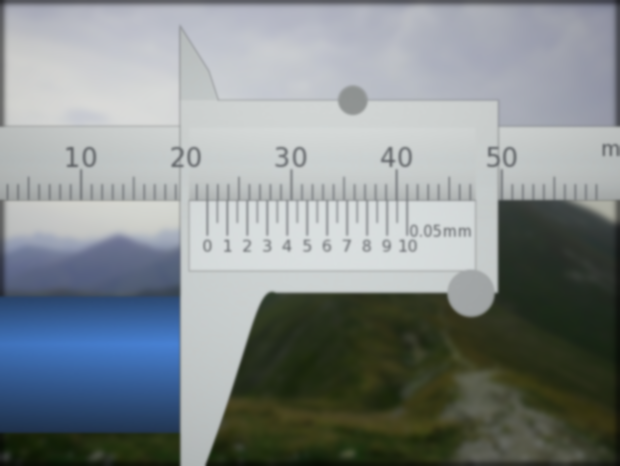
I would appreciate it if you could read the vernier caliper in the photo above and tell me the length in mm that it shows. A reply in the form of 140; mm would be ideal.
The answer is 22.0; mm
